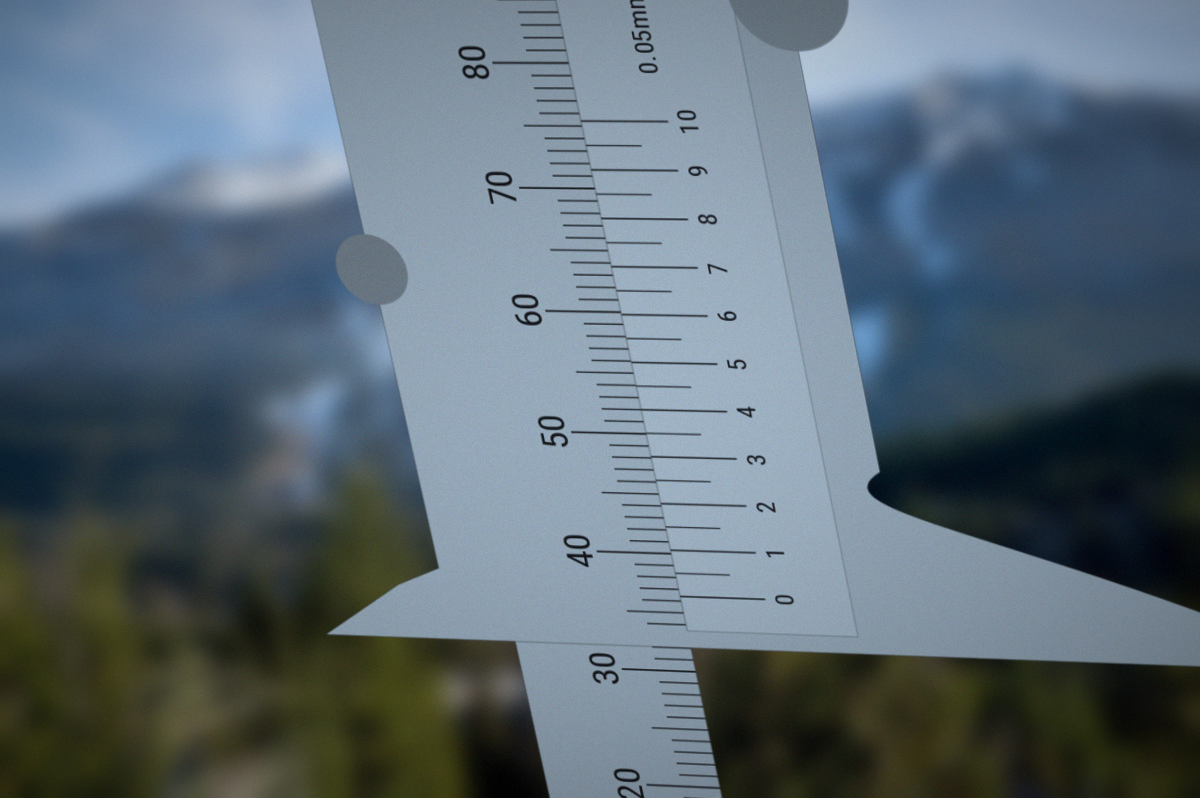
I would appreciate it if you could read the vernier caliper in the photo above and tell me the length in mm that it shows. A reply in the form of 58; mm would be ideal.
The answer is 36.4; mm
